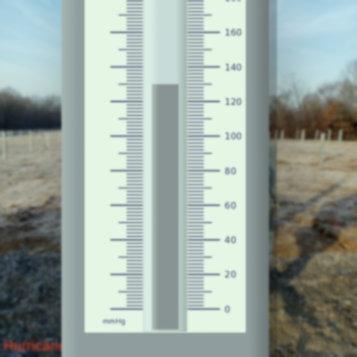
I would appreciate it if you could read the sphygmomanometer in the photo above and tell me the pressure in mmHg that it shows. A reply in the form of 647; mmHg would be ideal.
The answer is 130; mmHg
